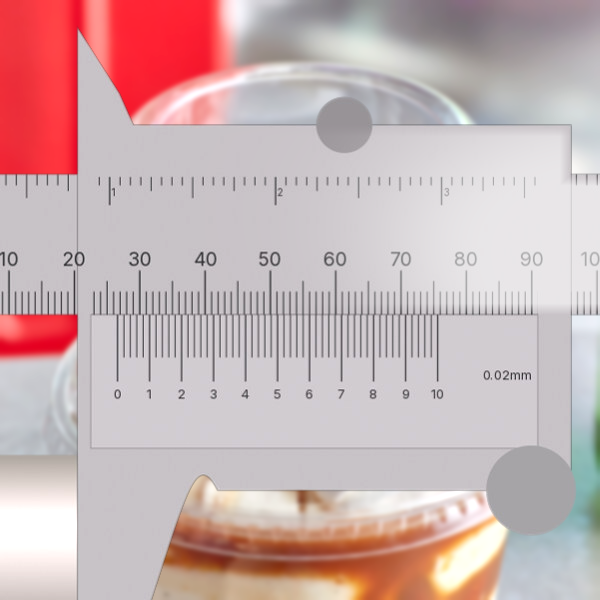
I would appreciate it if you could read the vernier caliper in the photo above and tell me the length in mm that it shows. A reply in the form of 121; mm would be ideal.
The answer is 26.6; mm
